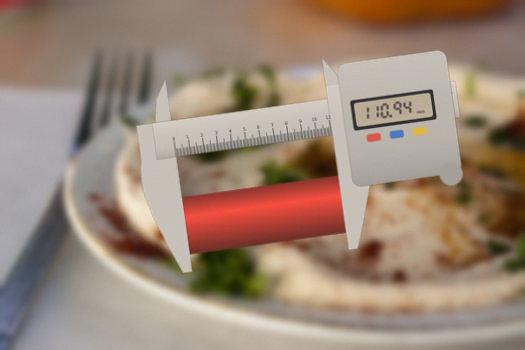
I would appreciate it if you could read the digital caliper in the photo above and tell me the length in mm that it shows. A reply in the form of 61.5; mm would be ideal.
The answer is 110.94; mm
